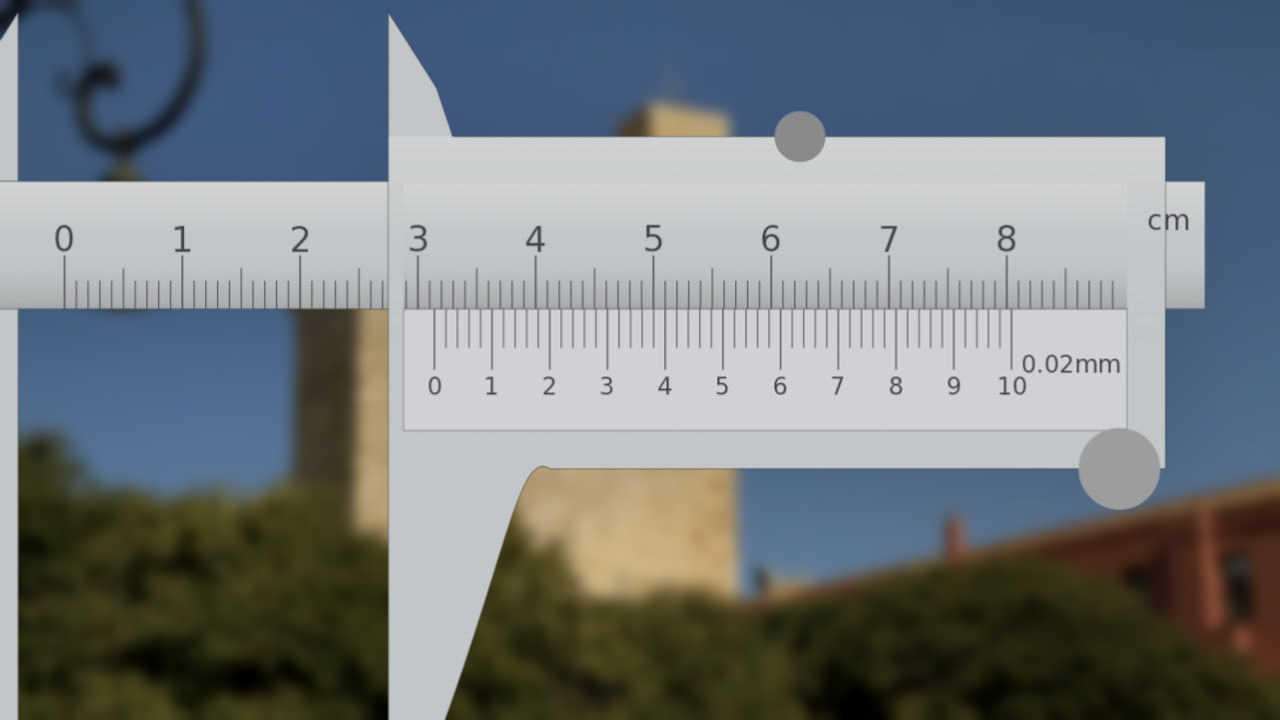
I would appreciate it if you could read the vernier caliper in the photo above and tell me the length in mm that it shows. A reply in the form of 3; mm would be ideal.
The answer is 31.4; mm
